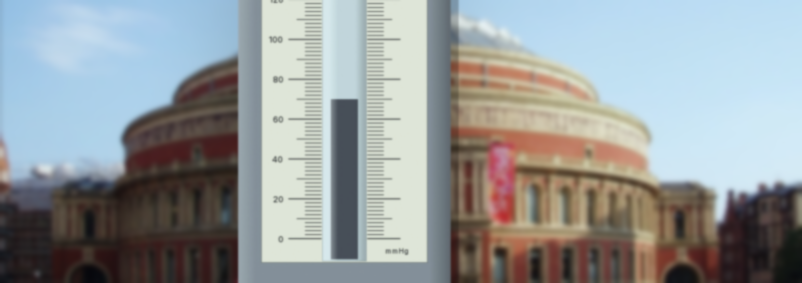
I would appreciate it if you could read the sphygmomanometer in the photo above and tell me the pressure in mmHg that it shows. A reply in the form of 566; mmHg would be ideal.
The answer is 70; mmHg
